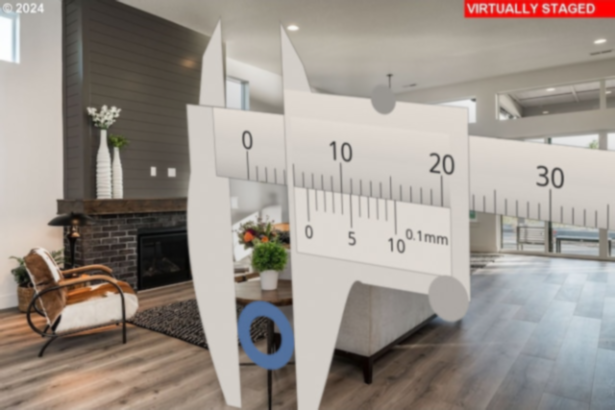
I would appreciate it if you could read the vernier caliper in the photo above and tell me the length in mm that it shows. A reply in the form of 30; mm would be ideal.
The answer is 6.4; mm
